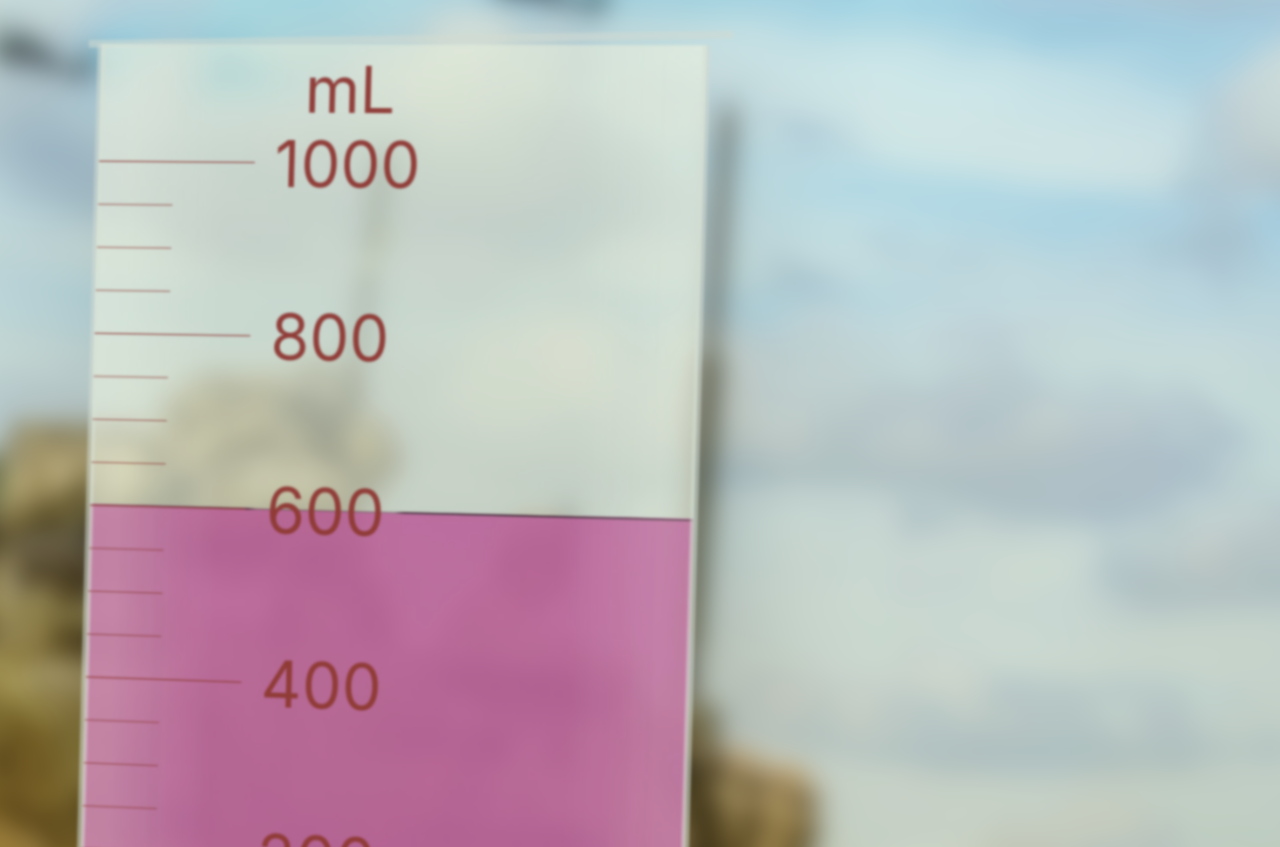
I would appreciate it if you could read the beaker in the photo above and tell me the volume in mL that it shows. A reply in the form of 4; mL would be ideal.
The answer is 600; mL
